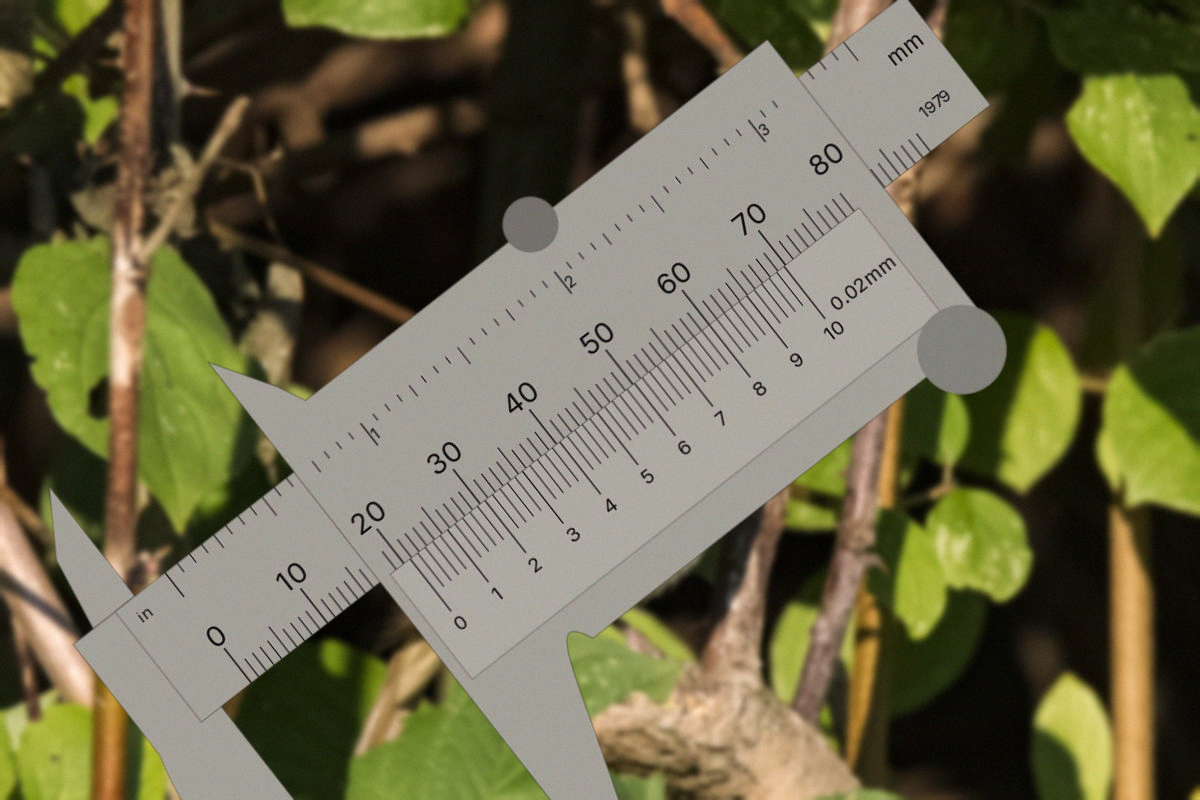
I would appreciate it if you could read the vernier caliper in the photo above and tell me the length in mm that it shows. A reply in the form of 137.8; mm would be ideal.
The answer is 20.8; mm
